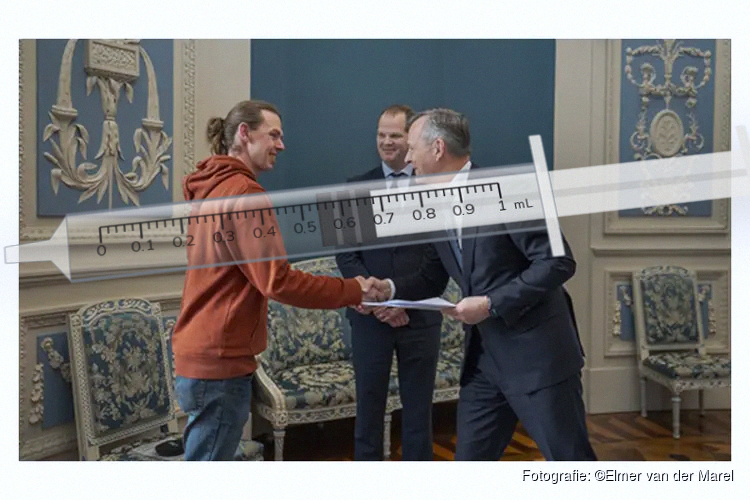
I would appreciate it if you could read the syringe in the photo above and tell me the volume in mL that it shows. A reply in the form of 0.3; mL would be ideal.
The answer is 0.54; mL
